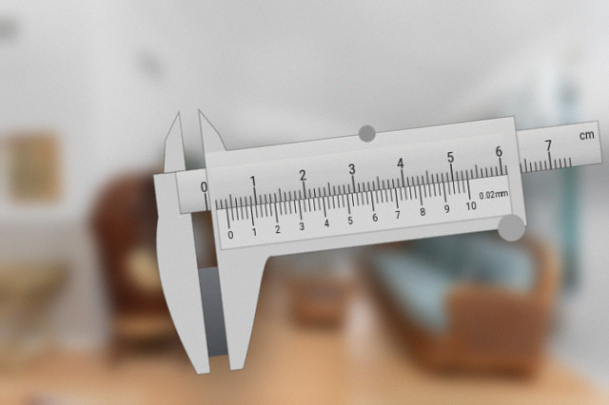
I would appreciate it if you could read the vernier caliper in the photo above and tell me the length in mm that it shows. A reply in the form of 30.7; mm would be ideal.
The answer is 4.0; mm
